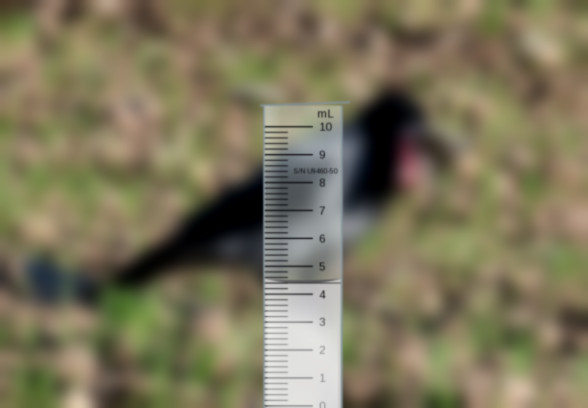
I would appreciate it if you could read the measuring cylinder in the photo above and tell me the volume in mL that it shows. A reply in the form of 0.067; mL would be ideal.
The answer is 4.4; mL
